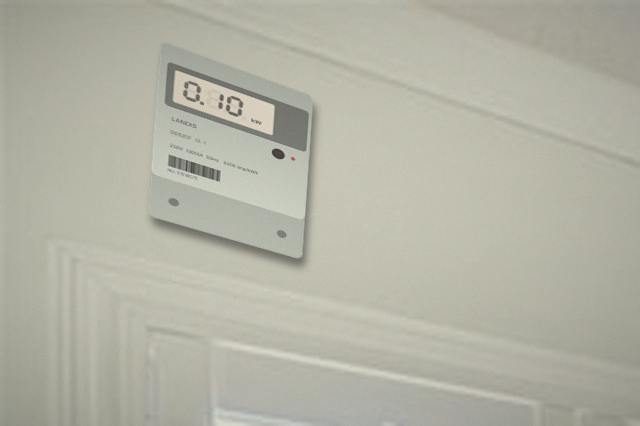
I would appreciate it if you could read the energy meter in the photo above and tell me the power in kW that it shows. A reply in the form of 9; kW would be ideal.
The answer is 0.10; kW
